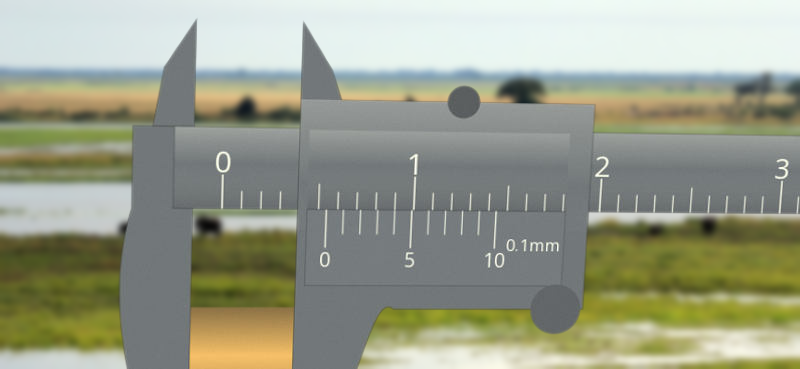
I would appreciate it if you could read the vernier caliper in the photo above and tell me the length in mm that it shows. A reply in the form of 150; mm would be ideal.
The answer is 5.4; mm
